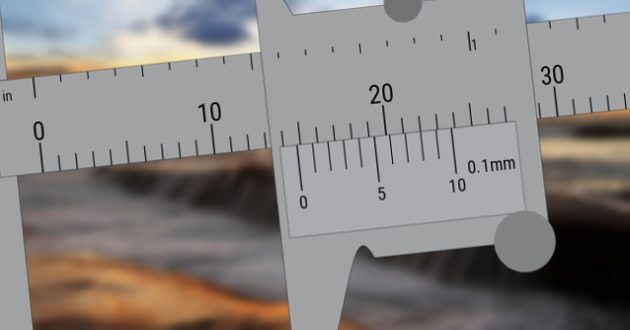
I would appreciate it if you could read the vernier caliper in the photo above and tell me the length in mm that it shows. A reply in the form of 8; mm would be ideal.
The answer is 14.8; mm
